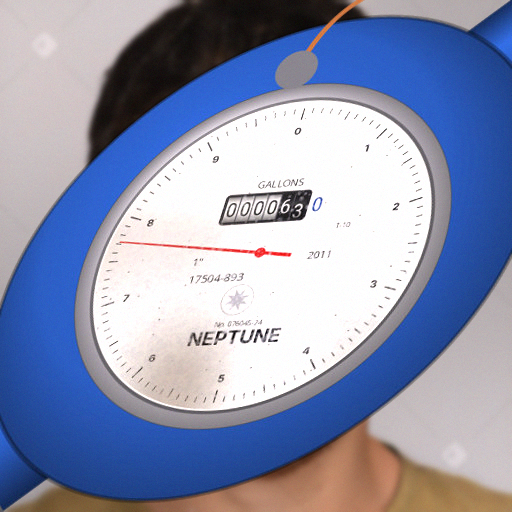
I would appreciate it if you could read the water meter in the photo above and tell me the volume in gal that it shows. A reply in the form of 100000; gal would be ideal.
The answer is 627.7; gal
